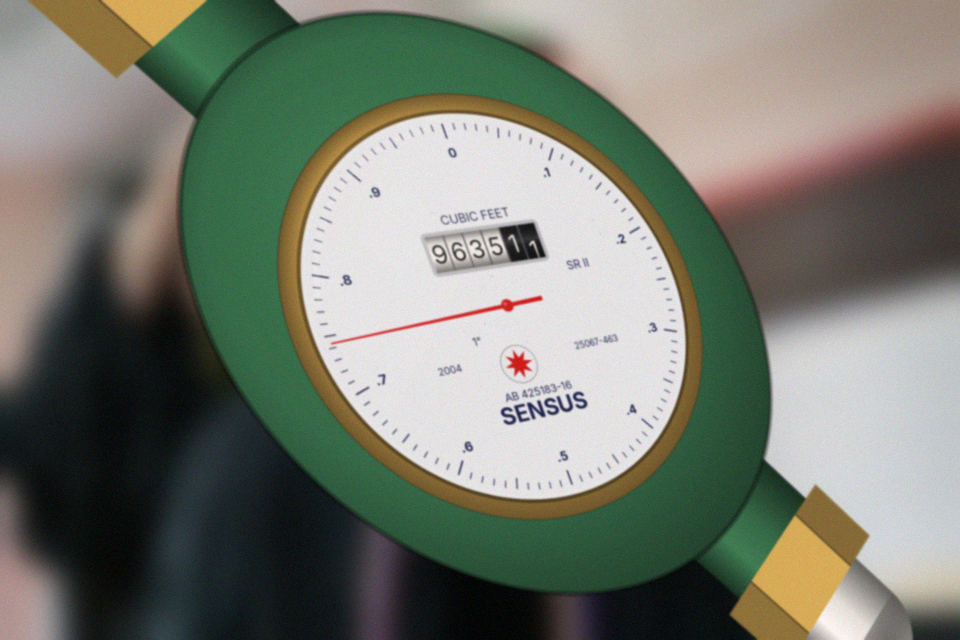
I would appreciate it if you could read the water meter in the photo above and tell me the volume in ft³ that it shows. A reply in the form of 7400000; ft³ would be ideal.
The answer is 963510.74; ft³
